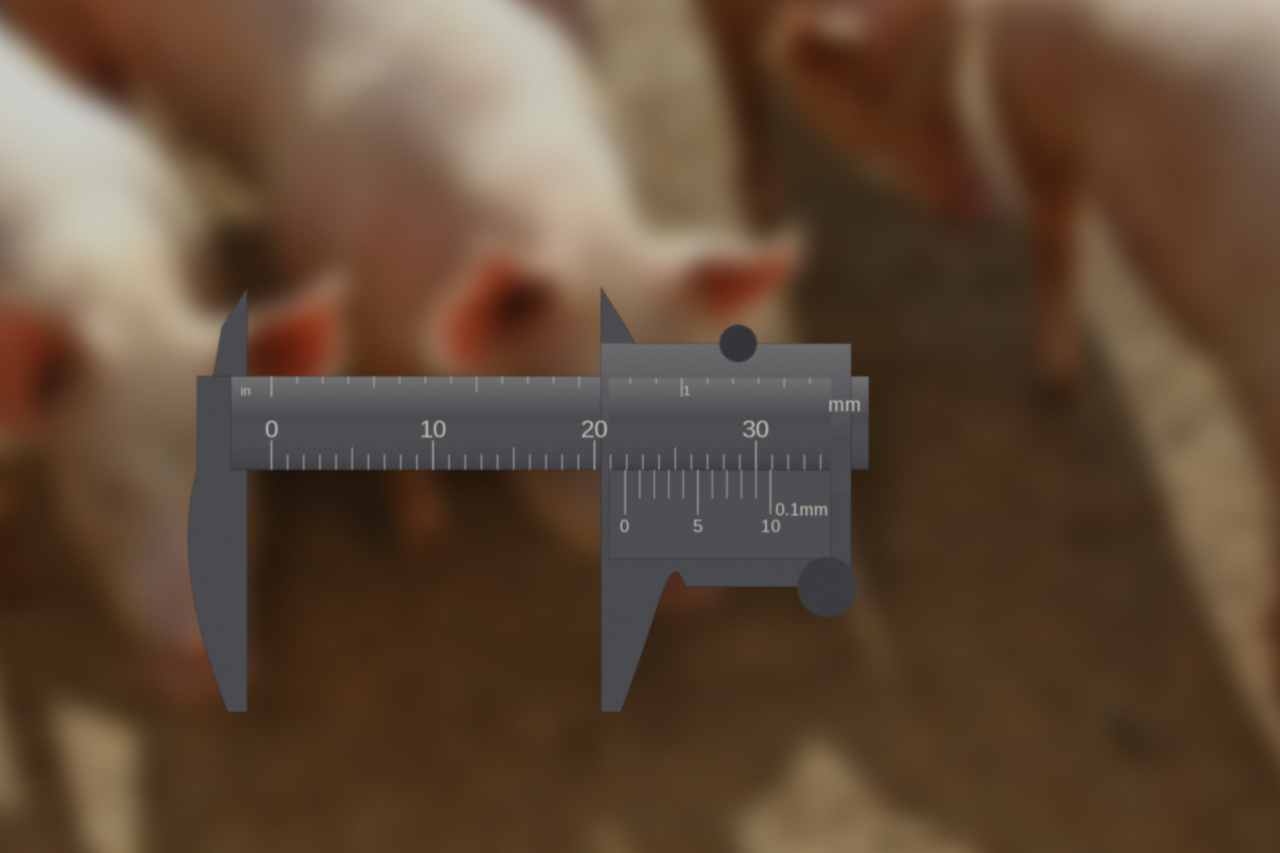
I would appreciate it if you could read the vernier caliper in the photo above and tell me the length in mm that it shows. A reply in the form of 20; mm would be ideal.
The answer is 21.9; mm
